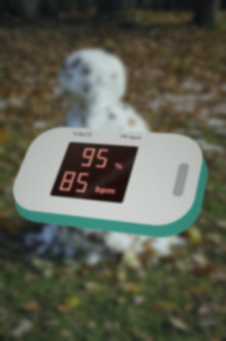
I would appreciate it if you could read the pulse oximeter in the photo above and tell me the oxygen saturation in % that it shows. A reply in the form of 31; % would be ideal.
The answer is 95; %
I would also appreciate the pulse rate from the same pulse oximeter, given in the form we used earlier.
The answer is 85; bpm
